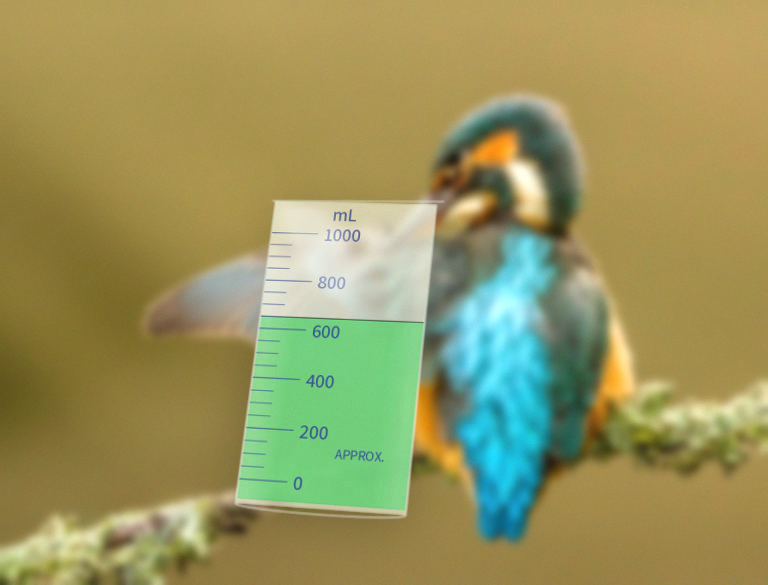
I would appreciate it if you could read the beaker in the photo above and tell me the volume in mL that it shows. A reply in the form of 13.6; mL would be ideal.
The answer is 650; mL
